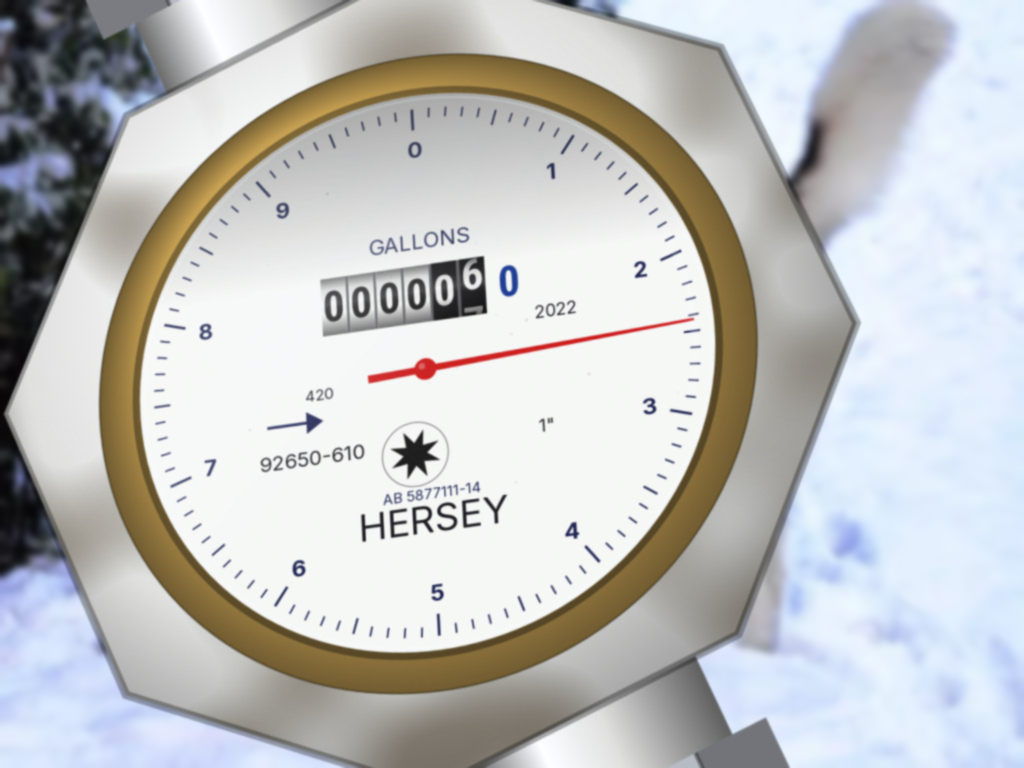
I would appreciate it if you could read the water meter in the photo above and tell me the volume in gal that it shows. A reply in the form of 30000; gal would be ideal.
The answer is 62.4; gal
